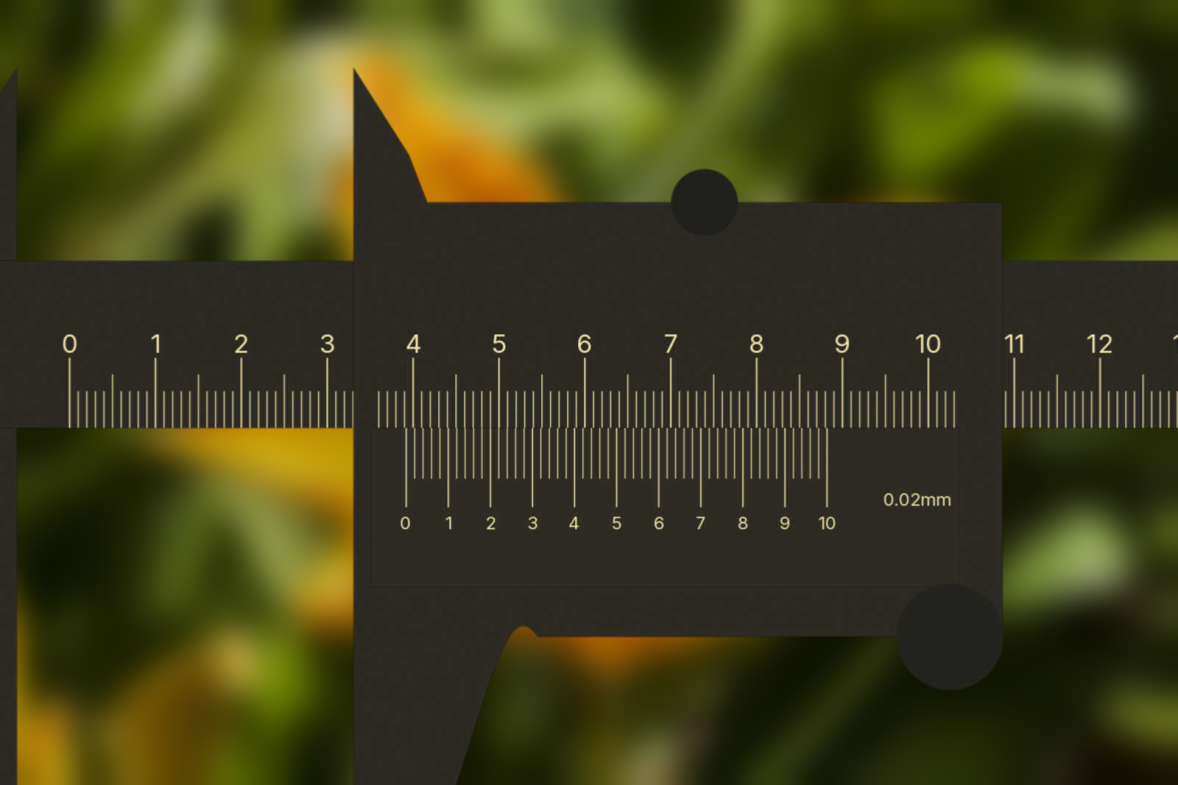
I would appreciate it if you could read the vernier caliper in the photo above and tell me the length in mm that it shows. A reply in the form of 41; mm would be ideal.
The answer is 39.2; mm
